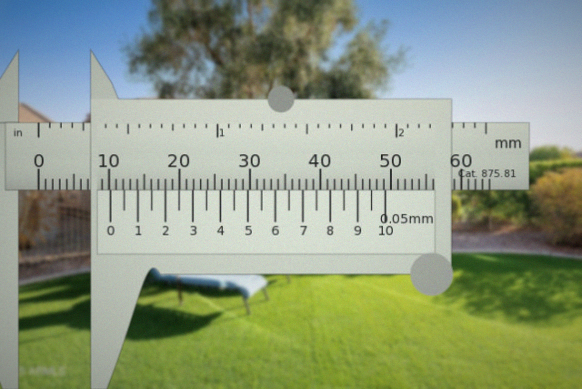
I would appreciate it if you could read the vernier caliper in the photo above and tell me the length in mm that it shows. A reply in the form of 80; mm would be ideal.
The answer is 10.2; mm
